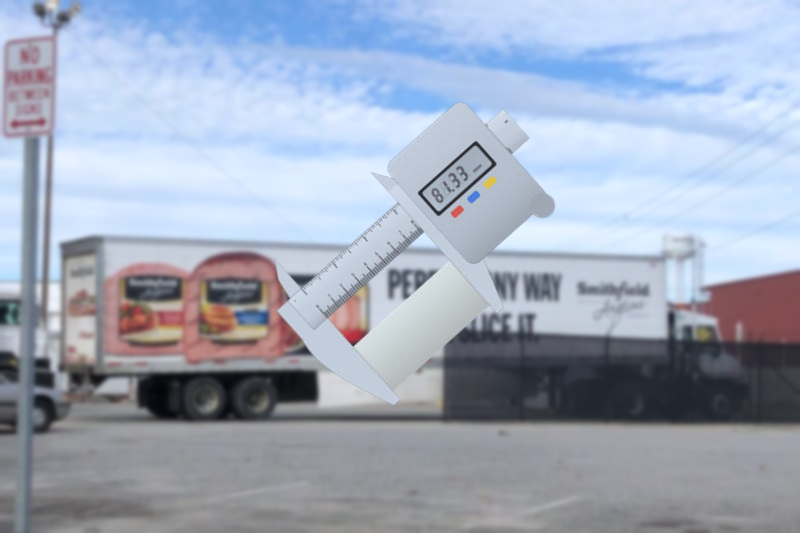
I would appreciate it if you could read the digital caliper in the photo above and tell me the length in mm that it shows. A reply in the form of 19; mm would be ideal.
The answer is 81.33; mm
